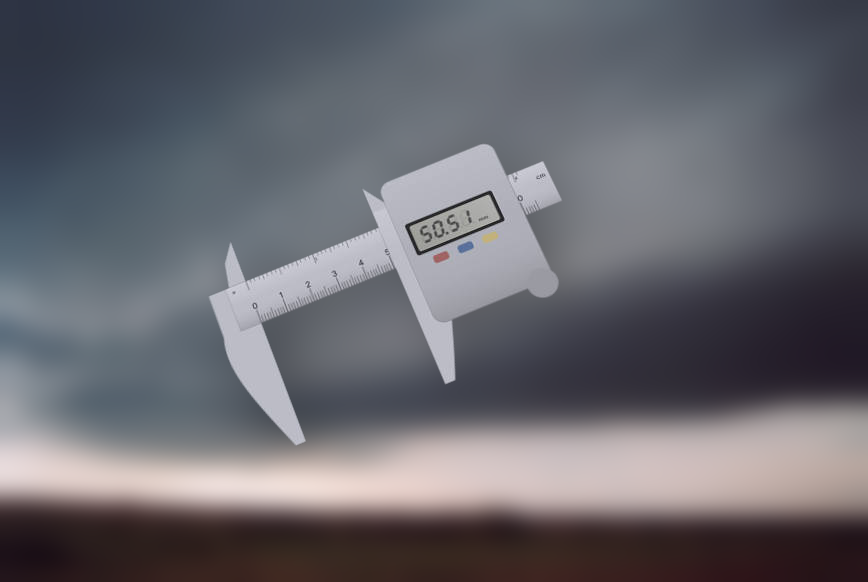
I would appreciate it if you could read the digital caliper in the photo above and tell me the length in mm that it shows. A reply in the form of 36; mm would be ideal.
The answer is 50.51; mm
